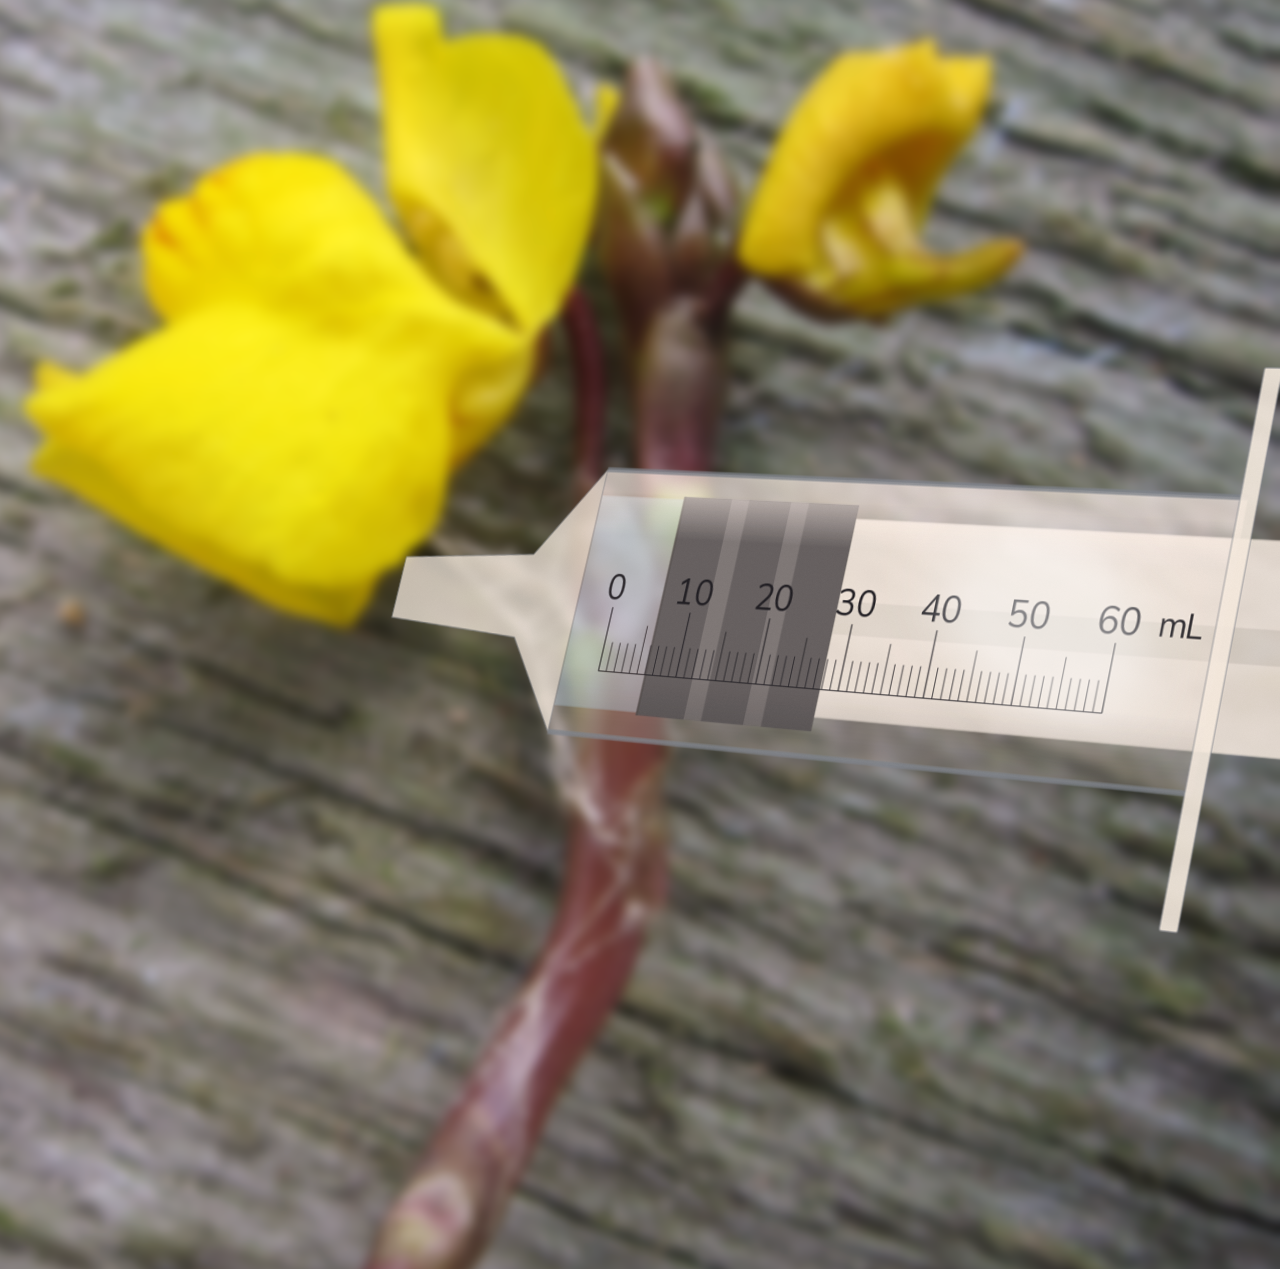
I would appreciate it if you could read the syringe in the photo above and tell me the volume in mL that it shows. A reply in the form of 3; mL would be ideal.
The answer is 6; mL
